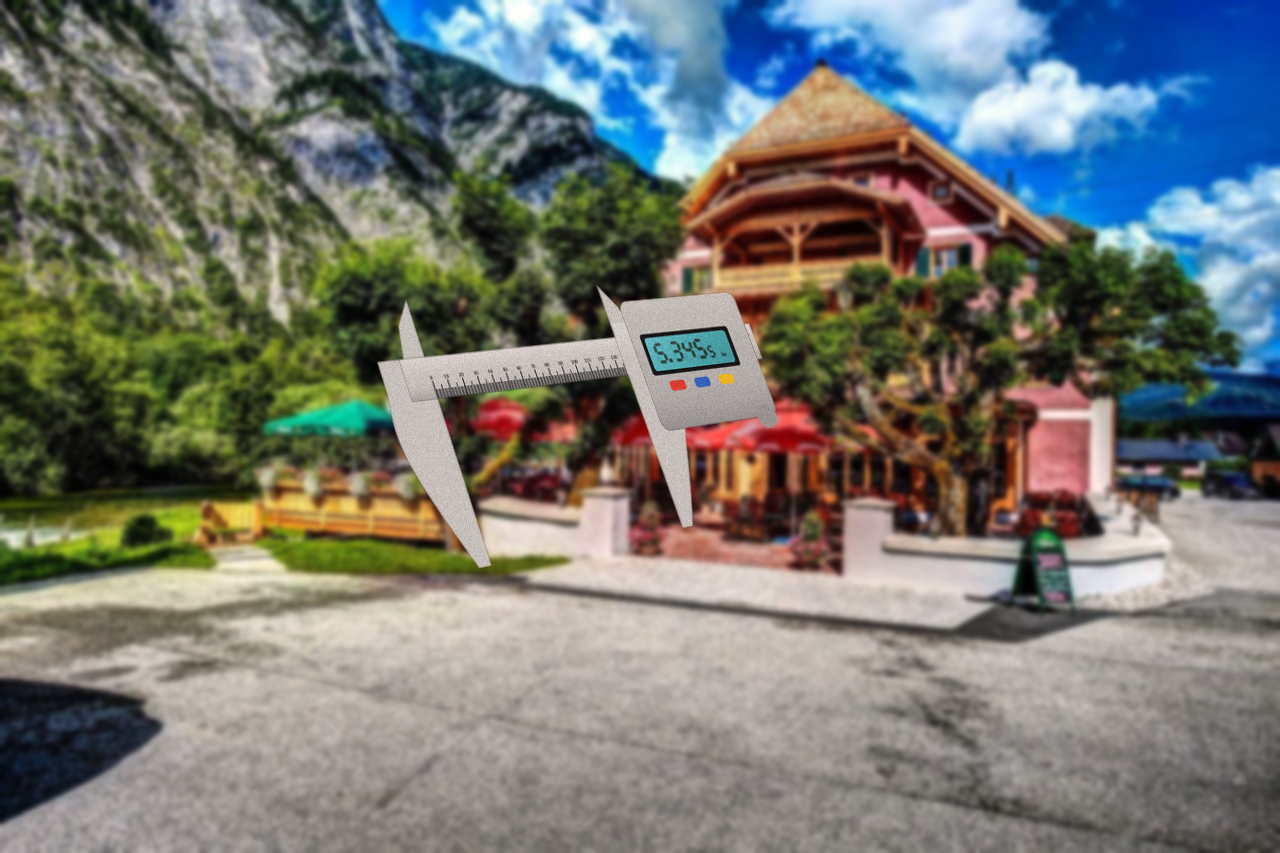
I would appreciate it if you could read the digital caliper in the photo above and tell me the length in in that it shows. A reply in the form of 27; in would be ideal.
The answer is 5.3455; in
